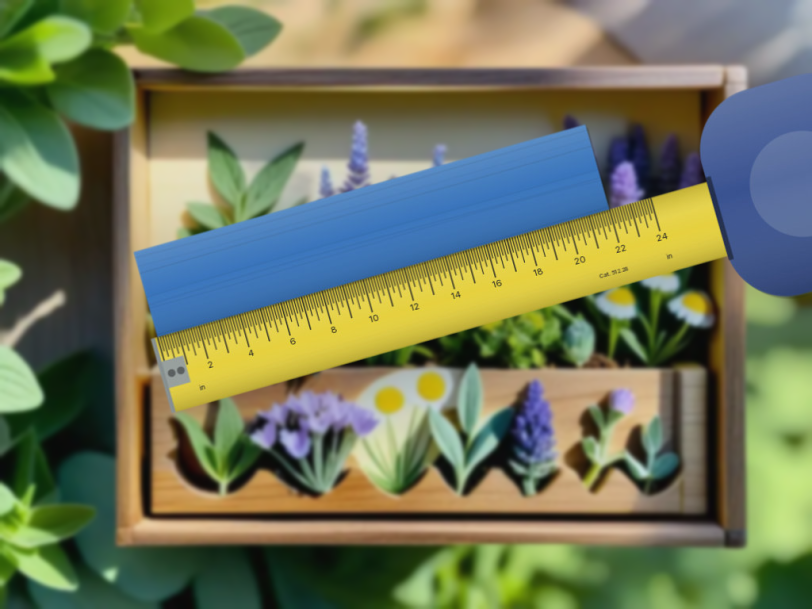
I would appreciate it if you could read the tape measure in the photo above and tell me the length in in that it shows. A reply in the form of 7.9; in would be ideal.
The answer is 22; in
